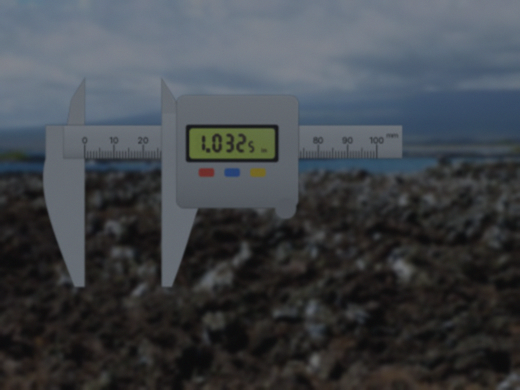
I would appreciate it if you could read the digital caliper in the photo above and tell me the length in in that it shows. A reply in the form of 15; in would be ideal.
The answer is 1.0325; in
